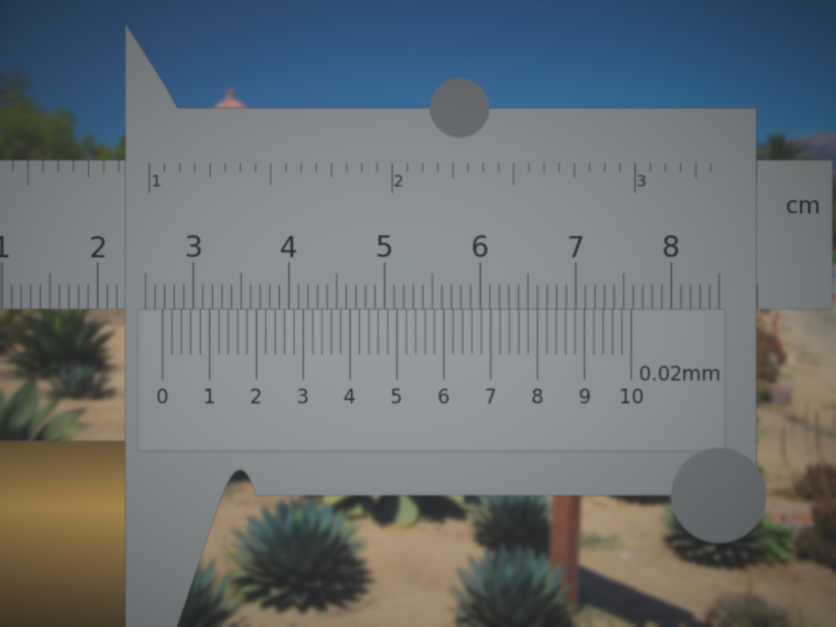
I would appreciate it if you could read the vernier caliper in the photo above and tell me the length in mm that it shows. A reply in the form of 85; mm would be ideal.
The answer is 26.8; mm
